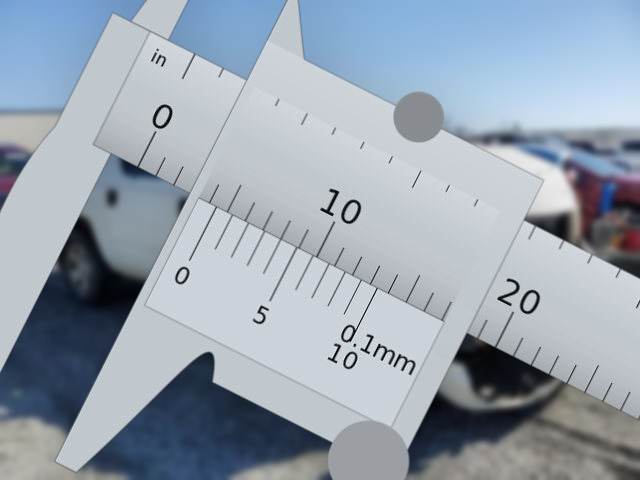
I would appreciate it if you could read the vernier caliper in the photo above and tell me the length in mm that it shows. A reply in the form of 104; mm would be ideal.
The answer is 4.4; mm
